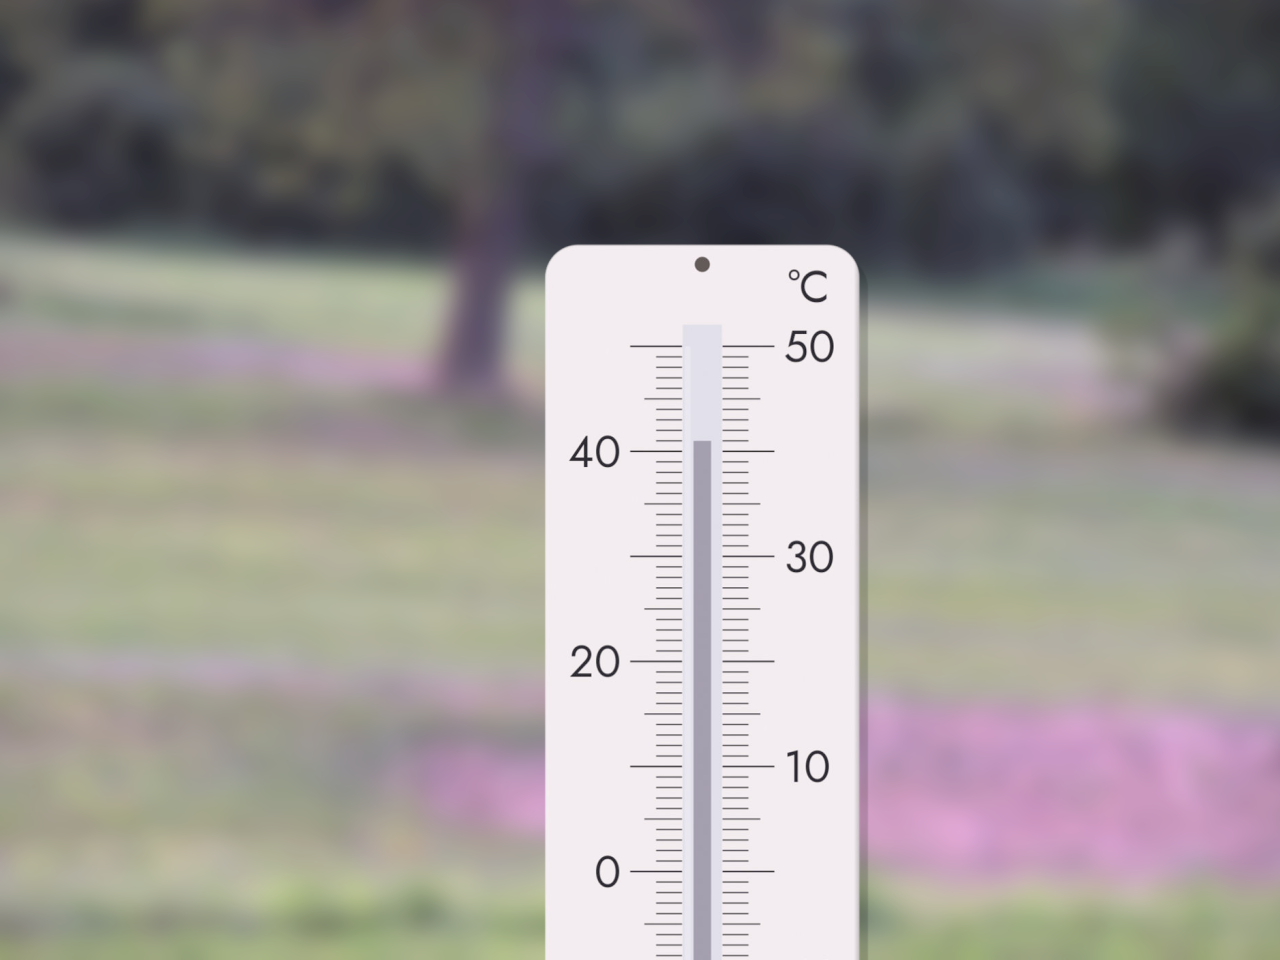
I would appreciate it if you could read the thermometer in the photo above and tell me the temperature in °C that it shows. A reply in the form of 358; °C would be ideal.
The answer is 41; °C
